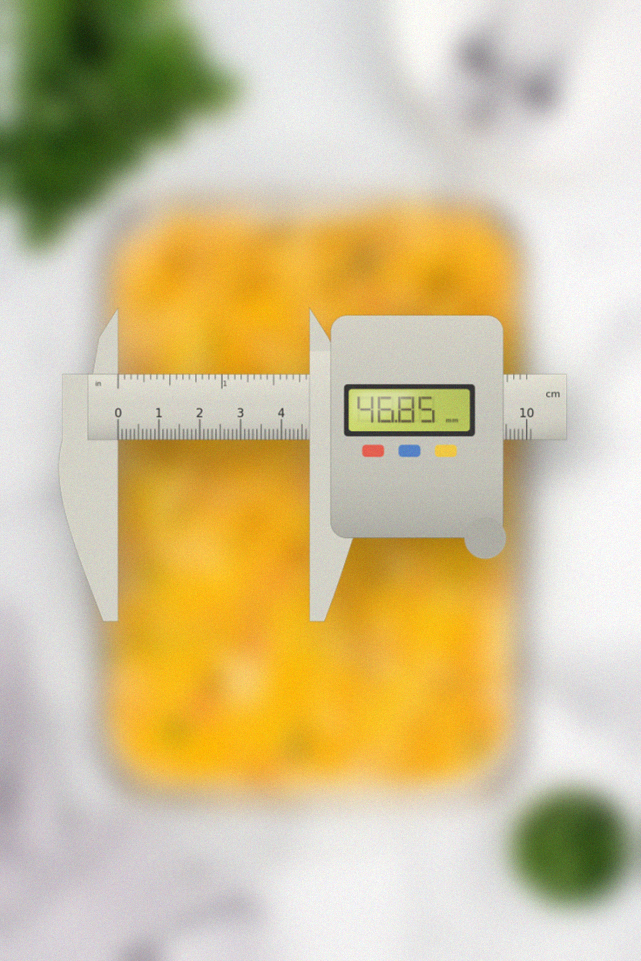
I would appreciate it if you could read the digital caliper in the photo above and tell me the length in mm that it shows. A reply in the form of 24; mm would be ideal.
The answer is 46.85; mm
